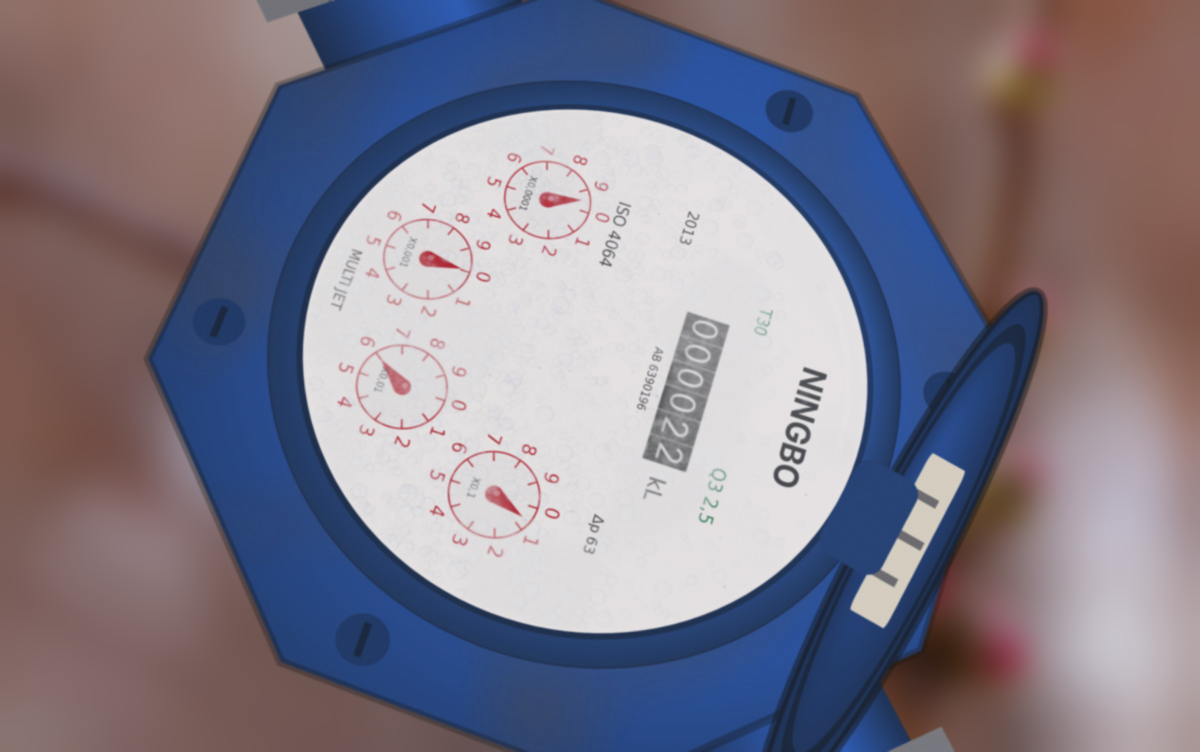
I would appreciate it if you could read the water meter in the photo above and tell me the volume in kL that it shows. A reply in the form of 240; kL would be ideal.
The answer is 22.0599; kL
